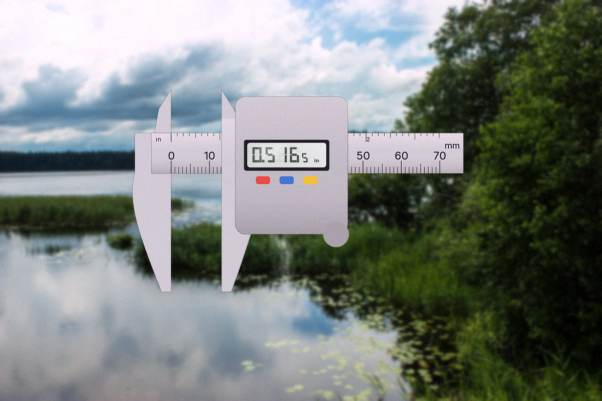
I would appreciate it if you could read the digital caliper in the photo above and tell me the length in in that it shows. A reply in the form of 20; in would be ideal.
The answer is 0.5165; in
